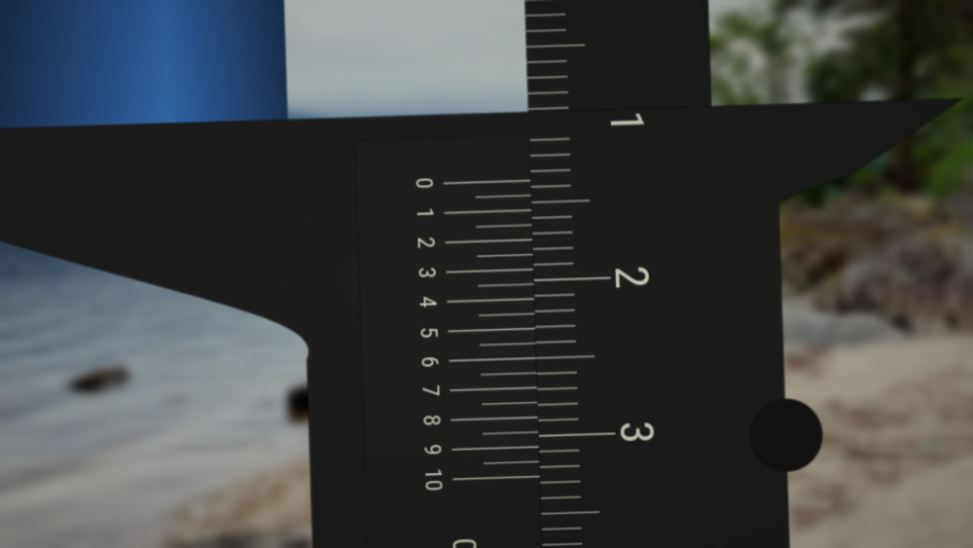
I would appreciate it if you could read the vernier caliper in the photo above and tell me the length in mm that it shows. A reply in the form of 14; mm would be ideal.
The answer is 13.6; mm
